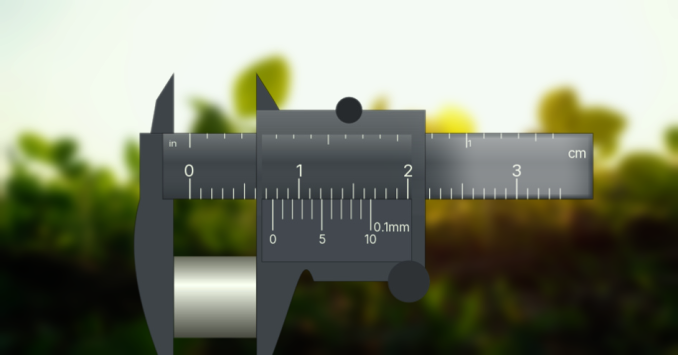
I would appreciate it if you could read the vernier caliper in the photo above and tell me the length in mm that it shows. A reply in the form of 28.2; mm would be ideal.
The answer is 7.6; mm
